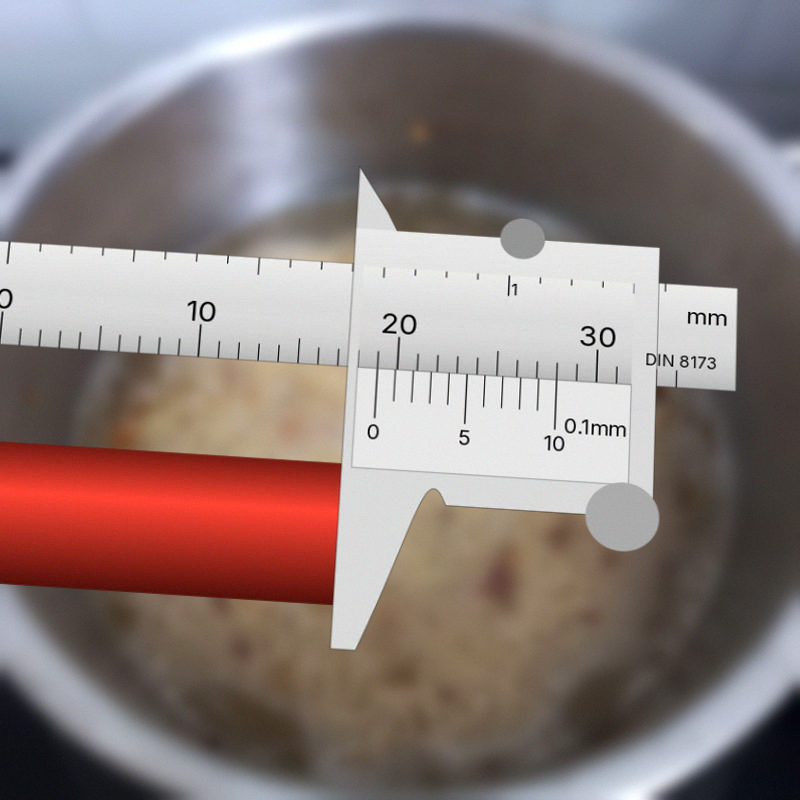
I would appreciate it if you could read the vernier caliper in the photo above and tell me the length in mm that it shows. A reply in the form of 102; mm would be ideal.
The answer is 19.0; mm
